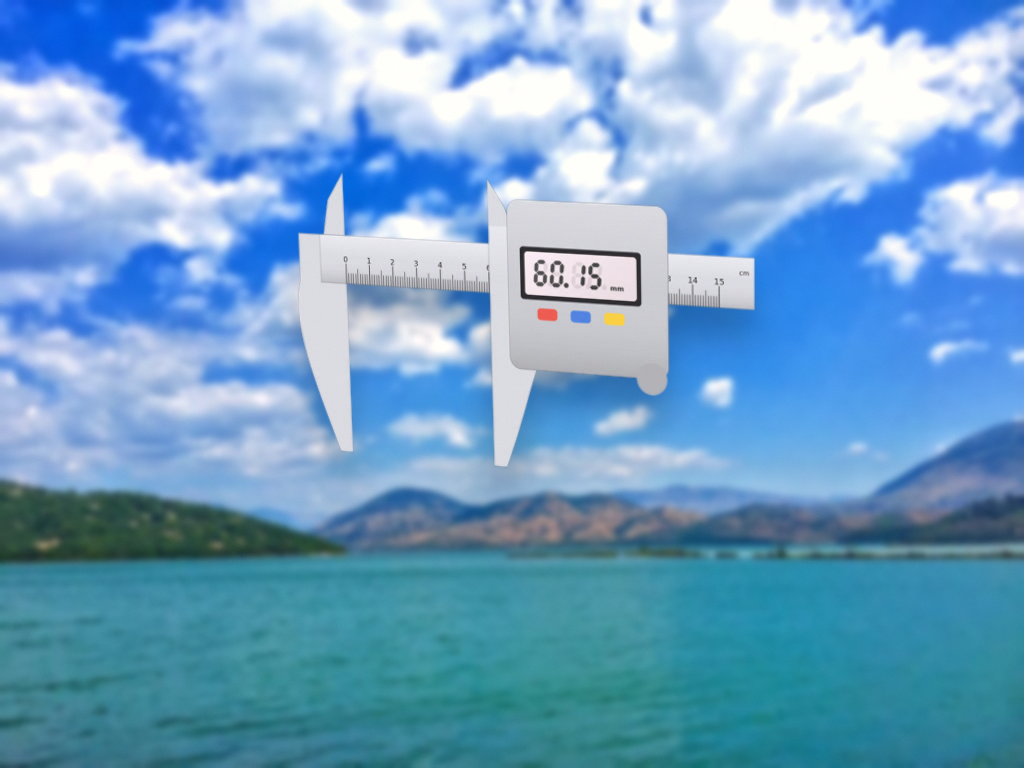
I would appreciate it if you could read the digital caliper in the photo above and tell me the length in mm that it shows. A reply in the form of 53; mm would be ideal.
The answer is 60.15; mm
